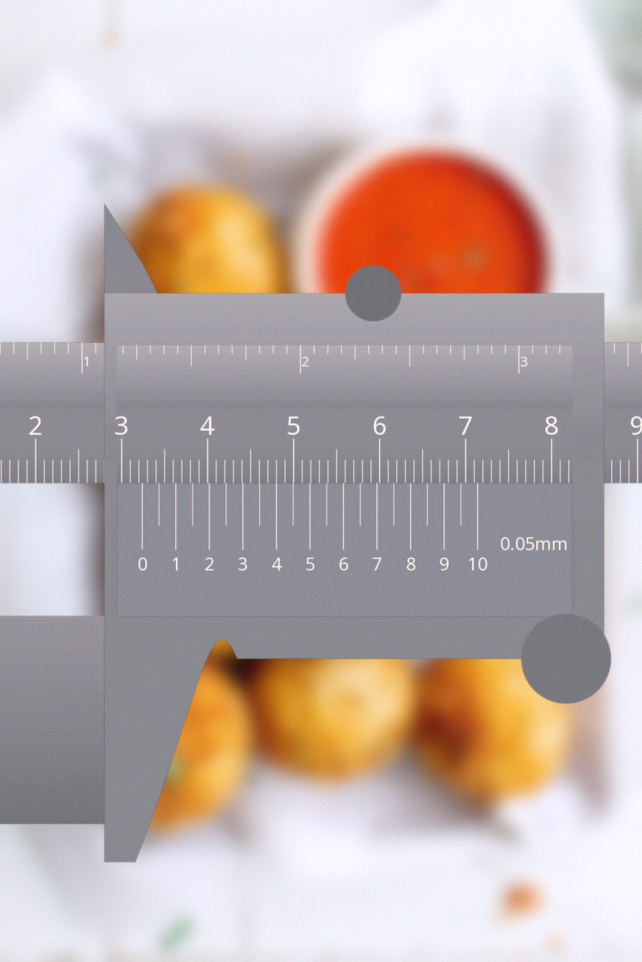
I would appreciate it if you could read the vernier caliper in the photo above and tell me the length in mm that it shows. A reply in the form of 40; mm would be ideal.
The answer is 32.4; mm
